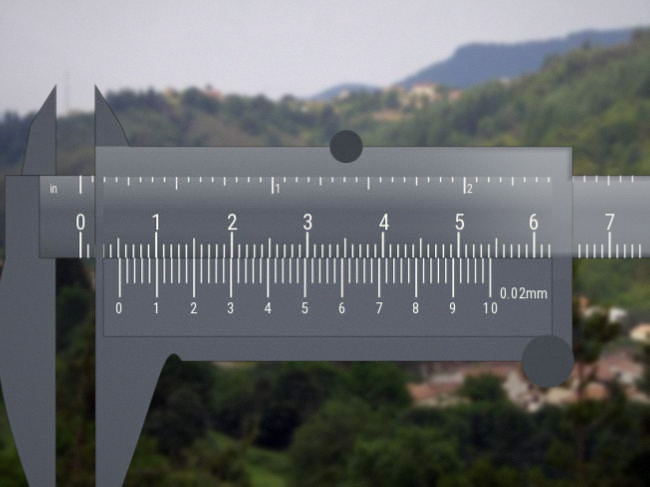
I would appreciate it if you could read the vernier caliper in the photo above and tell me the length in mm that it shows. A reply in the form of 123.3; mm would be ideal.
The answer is 5.2; mm
